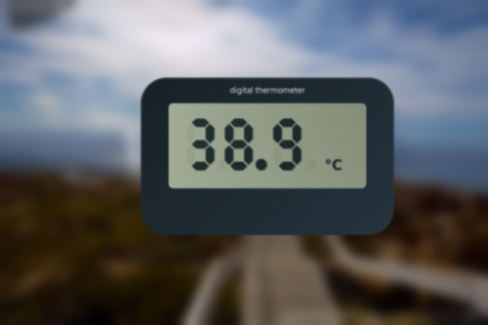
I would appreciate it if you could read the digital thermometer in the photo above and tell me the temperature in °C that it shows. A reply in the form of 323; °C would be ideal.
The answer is 38.9; °C
